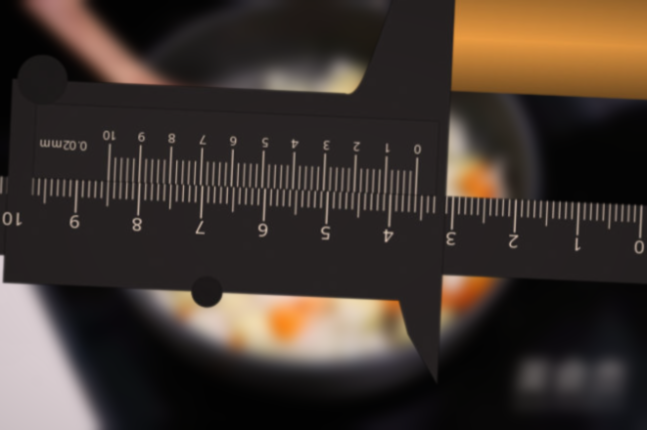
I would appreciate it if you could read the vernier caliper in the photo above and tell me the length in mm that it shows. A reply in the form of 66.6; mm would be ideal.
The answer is 36.0; mm
